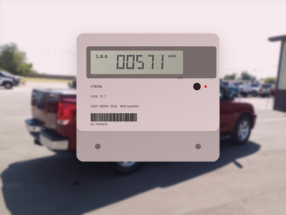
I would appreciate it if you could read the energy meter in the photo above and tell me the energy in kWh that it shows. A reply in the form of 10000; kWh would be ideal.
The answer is 571; kWh
